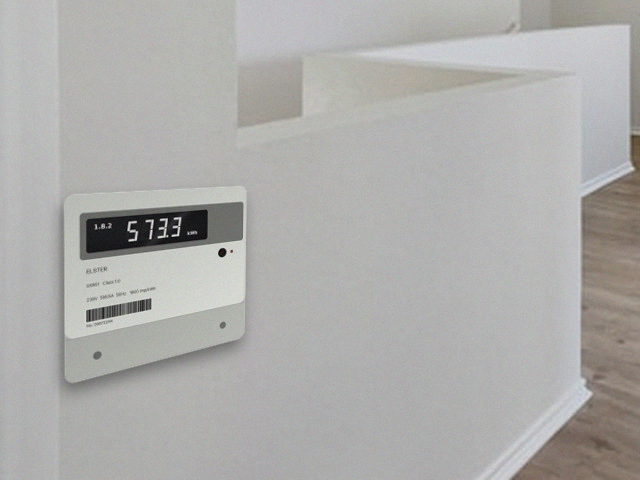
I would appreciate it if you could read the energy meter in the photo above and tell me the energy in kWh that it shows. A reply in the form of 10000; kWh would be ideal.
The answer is 573.3; kWh
